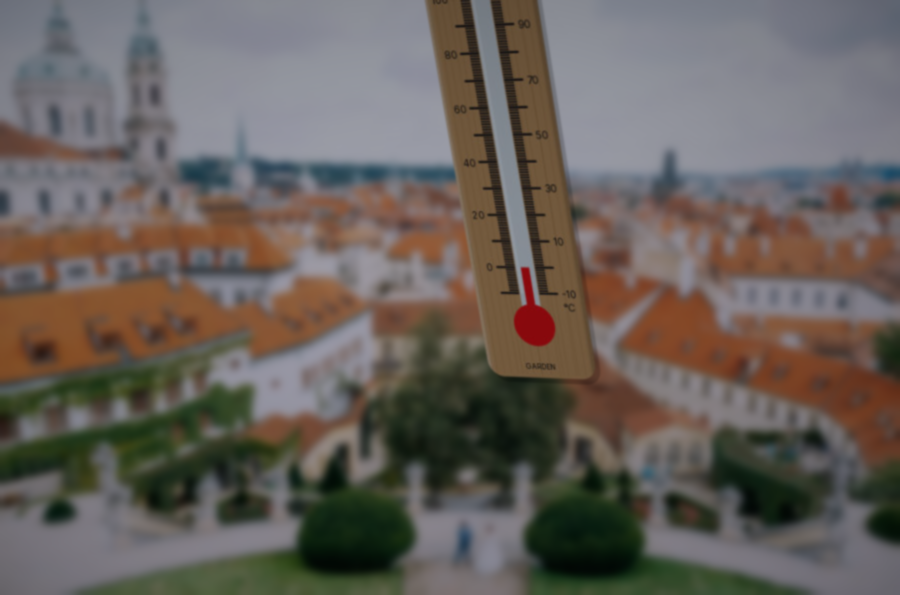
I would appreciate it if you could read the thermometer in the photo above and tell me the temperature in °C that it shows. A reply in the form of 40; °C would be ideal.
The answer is 0; °C
